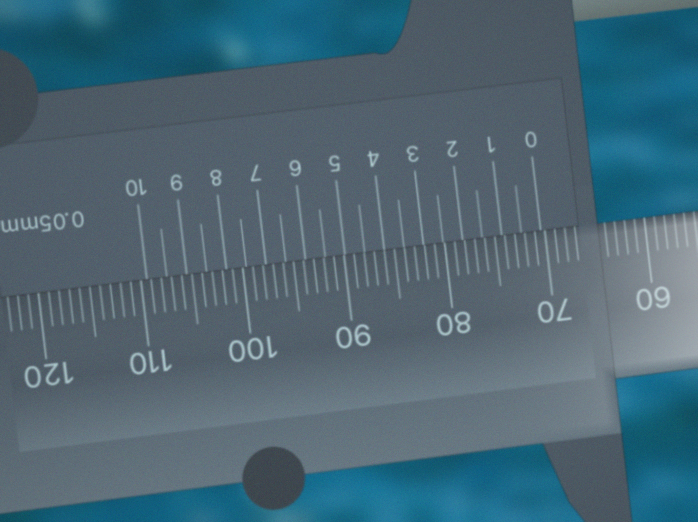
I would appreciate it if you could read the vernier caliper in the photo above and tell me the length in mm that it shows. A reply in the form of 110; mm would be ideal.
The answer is 70.4; mm
